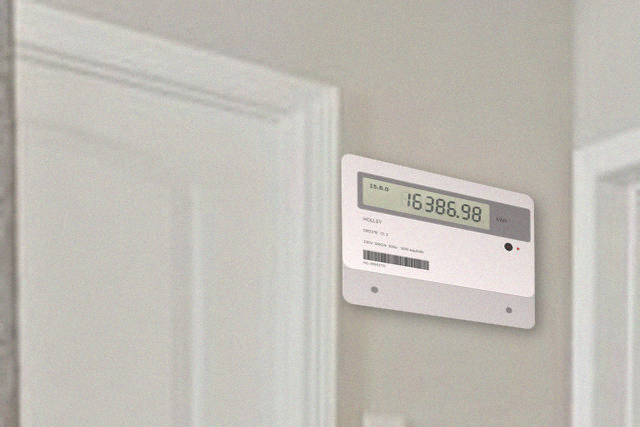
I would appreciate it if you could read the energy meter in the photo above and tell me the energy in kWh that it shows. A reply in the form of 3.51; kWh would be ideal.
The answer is 16386.98; kWh
